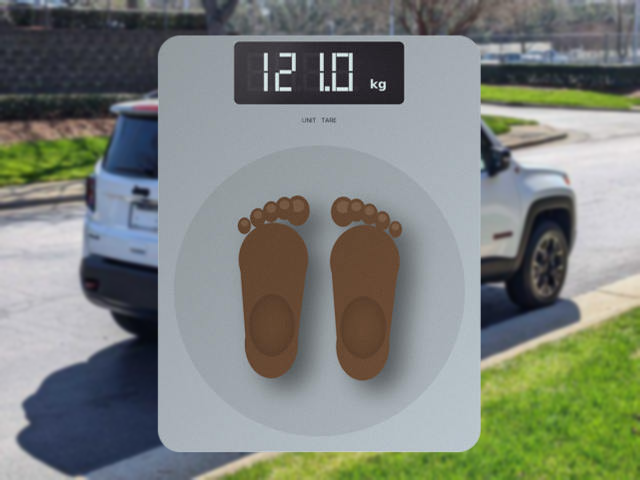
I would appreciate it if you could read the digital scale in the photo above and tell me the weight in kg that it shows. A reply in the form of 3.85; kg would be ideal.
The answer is 121.0; kg
